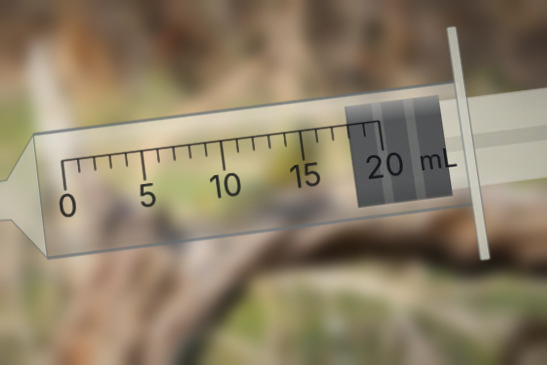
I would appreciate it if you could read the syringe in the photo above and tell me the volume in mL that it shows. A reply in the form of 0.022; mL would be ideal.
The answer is 18; mL
